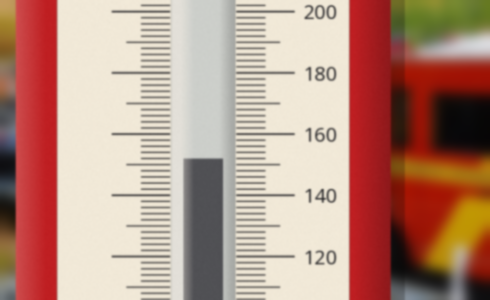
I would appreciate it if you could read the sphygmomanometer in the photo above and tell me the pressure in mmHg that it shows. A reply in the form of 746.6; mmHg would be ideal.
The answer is 152; mmHg
